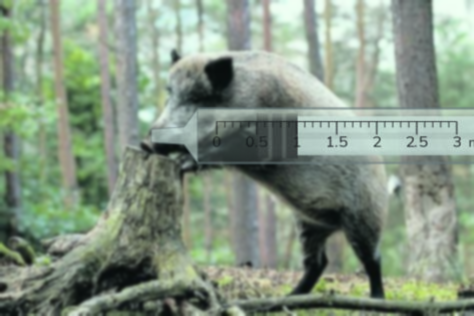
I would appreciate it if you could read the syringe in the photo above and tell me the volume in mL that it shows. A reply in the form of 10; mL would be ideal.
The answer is 0.5; mL
